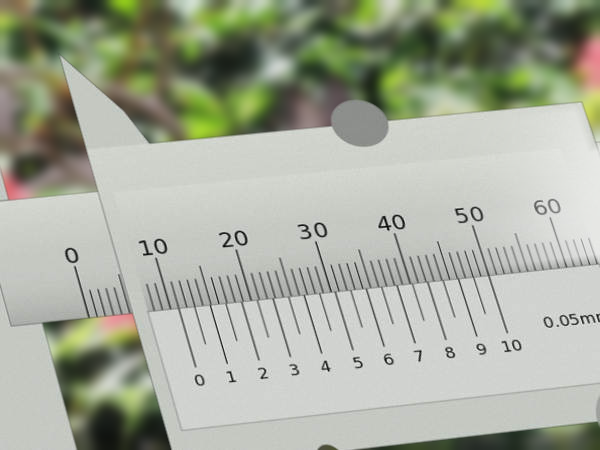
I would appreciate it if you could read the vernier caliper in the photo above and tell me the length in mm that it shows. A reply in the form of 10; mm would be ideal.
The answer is 11.0; mm
